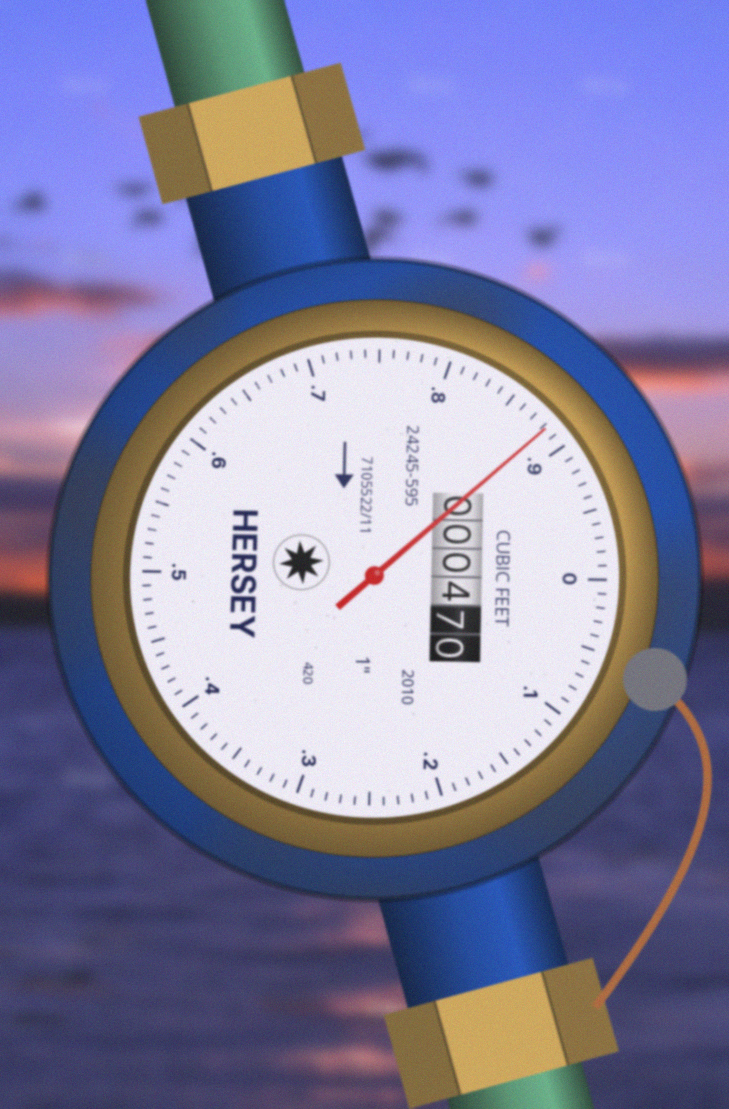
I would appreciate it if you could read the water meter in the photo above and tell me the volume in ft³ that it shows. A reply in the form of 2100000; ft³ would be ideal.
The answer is 469.88; ft³
